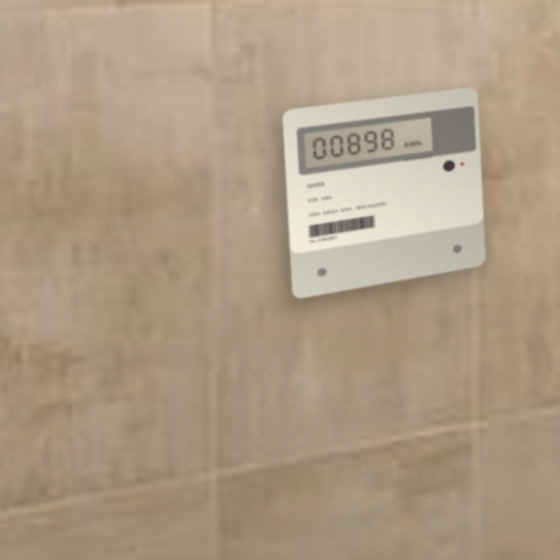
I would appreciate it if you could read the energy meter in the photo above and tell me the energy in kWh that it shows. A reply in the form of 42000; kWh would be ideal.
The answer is 898; kWh
